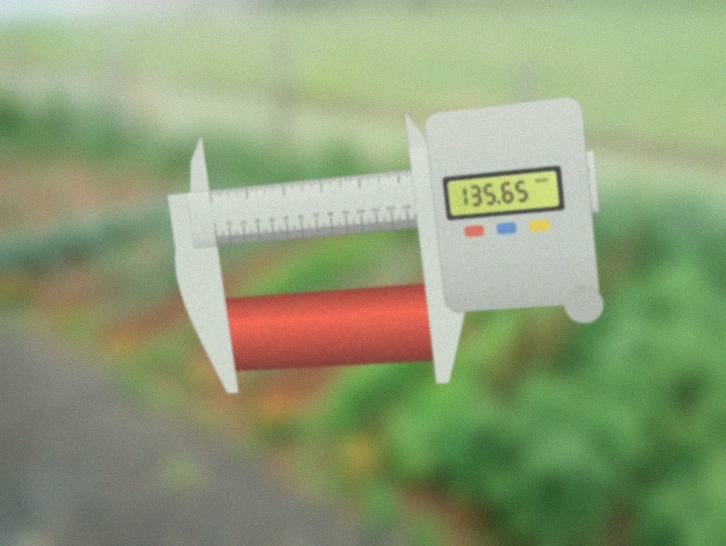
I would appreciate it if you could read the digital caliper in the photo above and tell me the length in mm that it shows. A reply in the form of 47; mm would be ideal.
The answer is 135.65; mm
